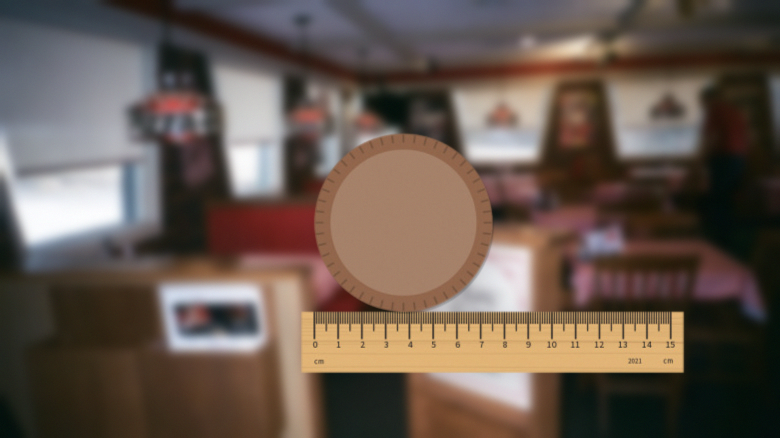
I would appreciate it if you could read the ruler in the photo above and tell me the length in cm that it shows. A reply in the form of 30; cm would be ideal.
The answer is 7.5; cm
